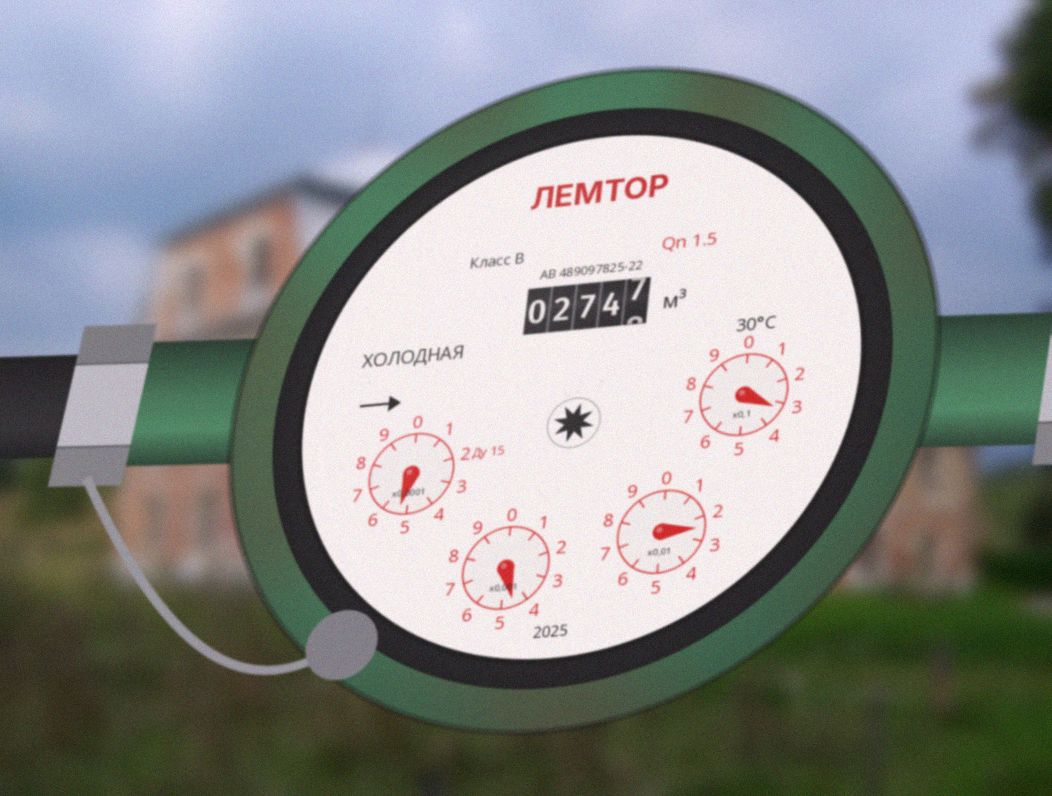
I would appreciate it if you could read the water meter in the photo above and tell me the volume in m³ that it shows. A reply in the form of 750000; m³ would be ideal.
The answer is 2747.3245; m³
